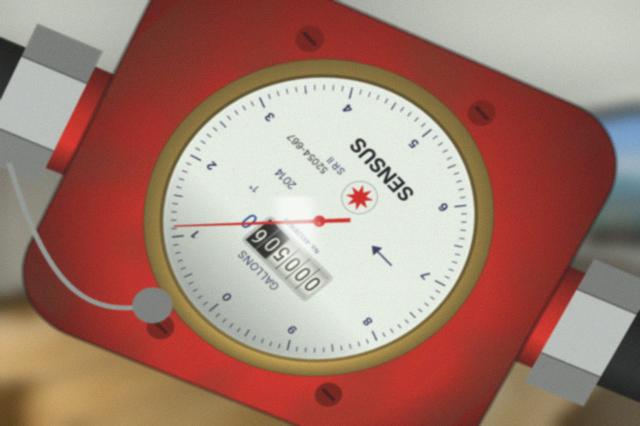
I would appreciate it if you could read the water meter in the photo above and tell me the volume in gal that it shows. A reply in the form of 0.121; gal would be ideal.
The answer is 5061.1; gal
